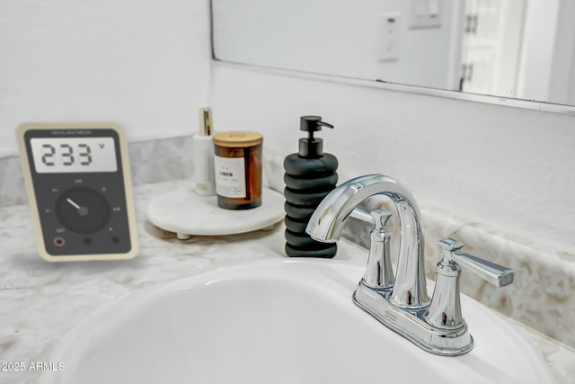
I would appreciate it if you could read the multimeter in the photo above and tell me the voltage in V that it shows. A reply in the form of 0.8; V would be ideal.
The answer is 233; V
